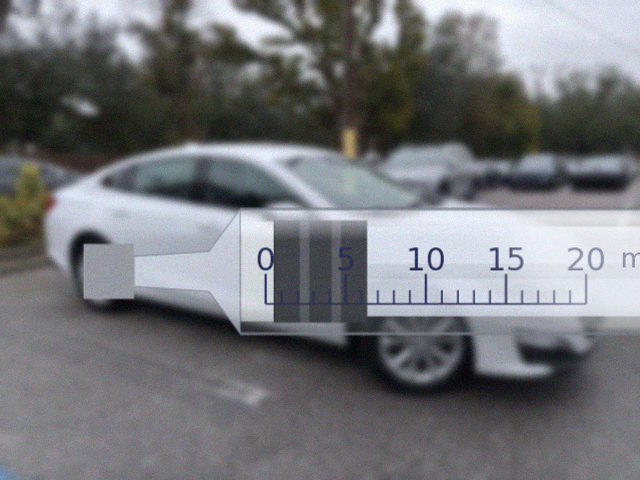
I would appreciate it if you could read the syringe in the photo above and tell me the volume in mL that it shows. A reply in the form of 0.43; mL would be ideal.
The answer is 0.5; mL
